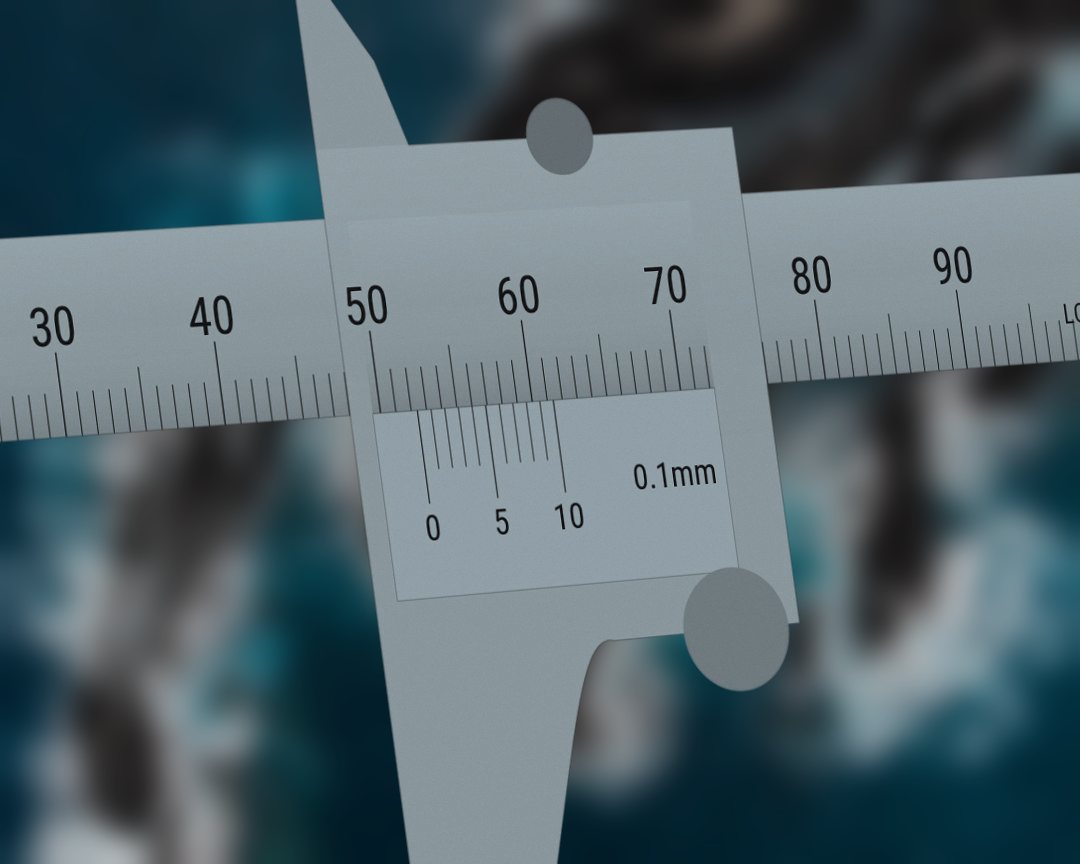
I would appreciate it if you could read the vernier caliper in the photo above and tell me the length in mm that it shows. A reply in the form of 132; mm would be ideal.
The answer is 52.4; mm
